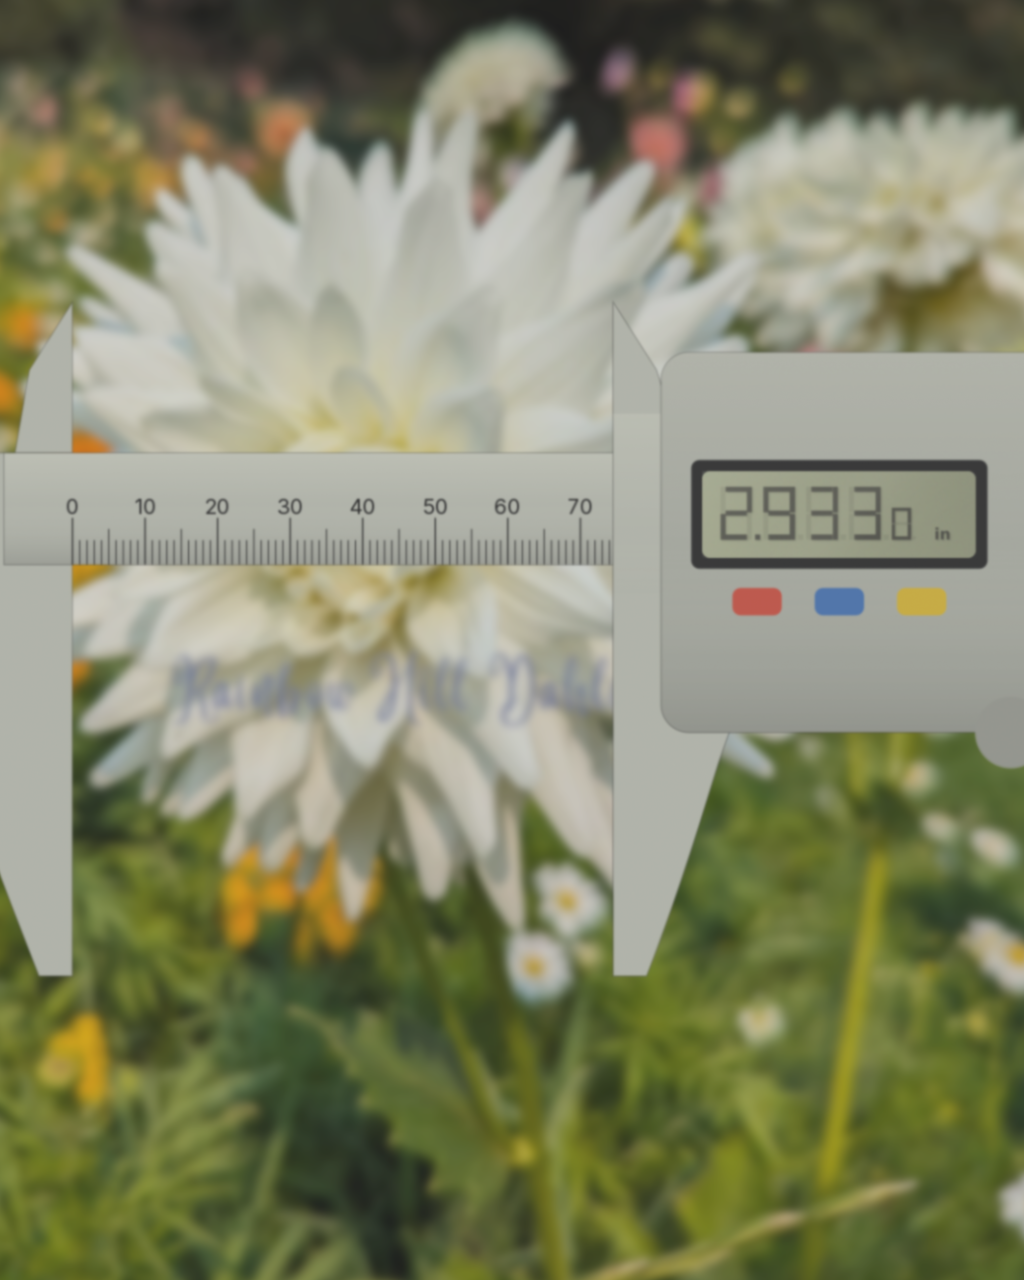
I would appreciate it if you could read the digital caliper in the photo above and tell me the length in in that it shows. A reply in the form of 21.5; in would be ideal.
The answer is 2.9330; in
